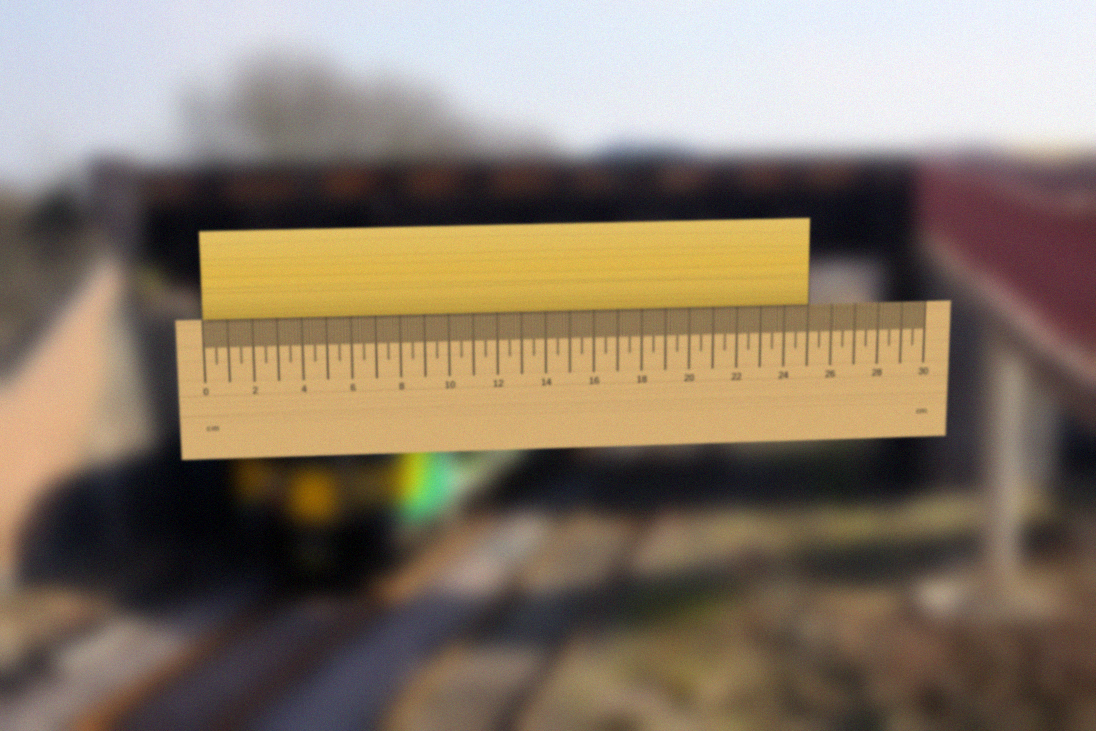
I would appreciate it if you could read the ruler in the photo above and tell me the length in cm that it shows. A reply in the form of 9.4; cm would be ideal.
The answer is 25; cm
